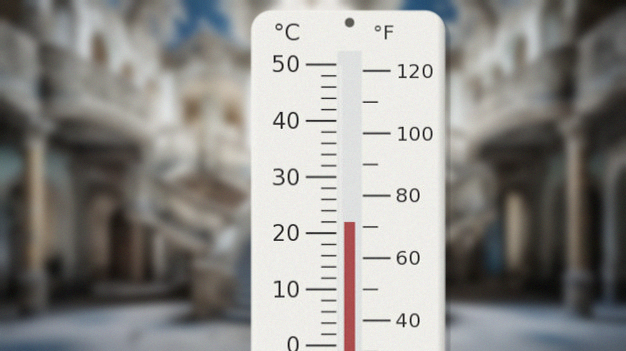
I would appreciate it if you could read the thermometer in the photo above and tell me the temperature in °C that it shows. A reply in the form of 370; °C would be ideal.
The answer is 22; °C
